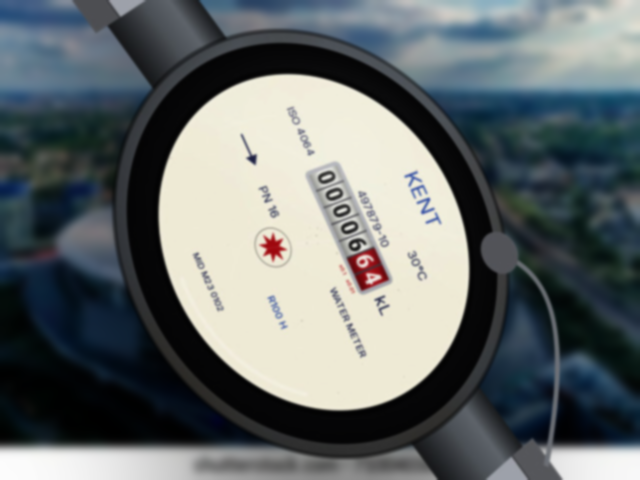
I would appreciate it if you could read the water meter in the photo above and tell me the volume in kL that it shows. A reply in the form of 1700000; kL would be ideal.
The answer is 6.64; kL
